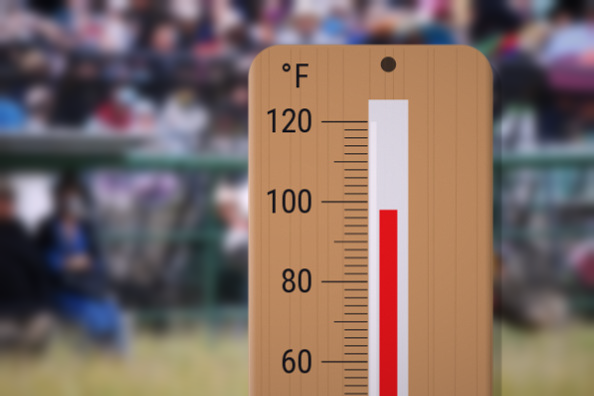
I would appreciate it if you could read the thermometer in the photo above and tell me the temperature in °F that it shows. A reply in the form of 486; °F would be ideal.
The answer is 98; °F
